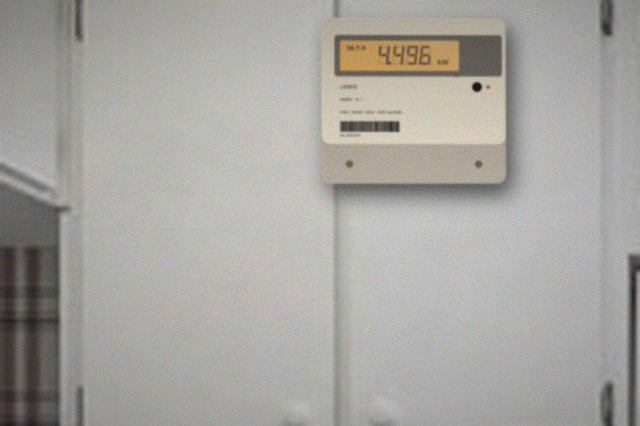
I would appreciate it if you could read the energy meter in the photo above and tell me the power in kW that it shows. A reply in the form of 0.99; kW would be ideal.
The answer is 4.496; kW
